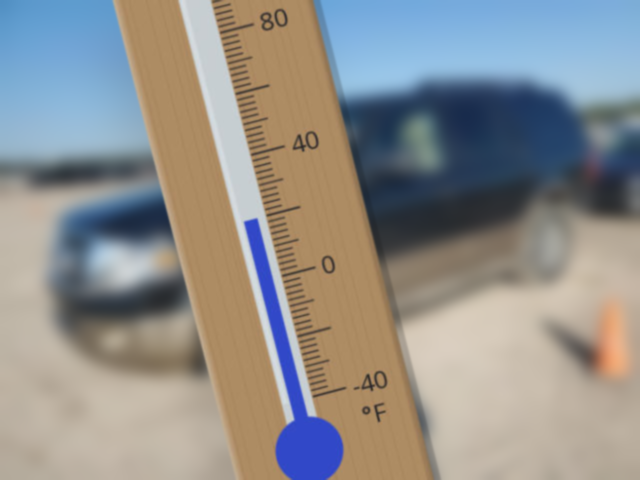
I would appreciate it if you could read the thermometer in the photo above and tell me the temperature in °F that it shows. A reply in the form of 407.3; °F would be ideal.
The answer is 20; °F
